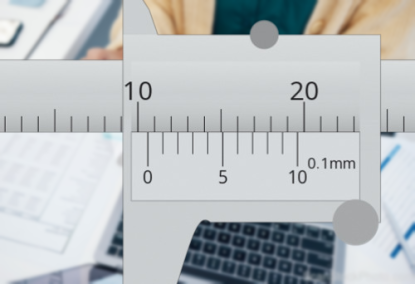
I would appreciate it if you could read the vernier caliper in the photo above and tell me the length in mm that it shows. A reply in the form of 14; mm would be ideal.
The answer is 10.6; mm
